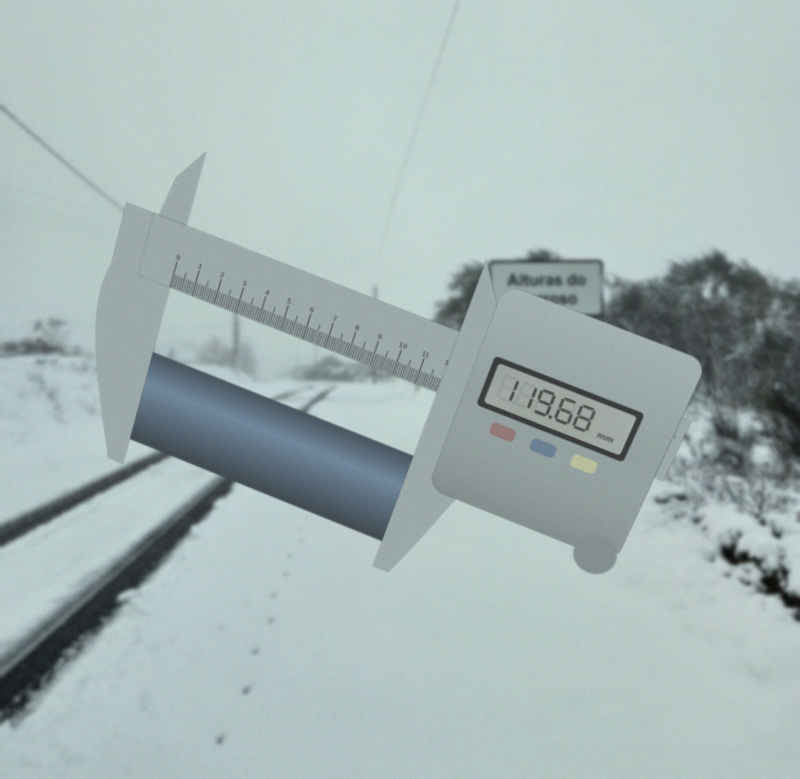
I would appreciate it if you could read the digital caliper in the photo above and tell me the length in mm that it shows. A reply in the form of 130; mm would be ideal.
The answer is 119.68; mm
